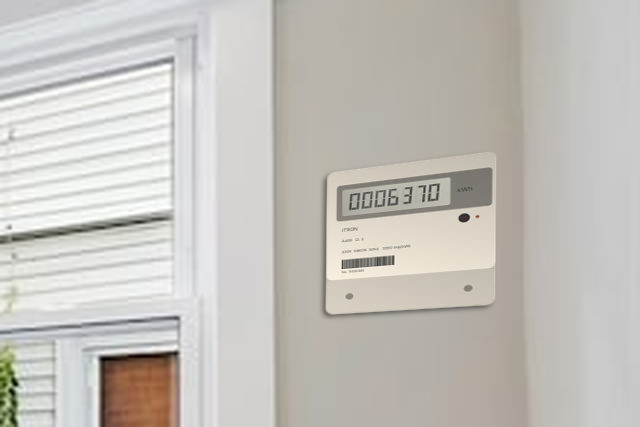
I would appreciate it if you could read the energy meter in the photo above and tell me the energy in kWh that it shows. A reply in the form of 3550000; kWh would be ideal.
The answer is 6370; kWh
